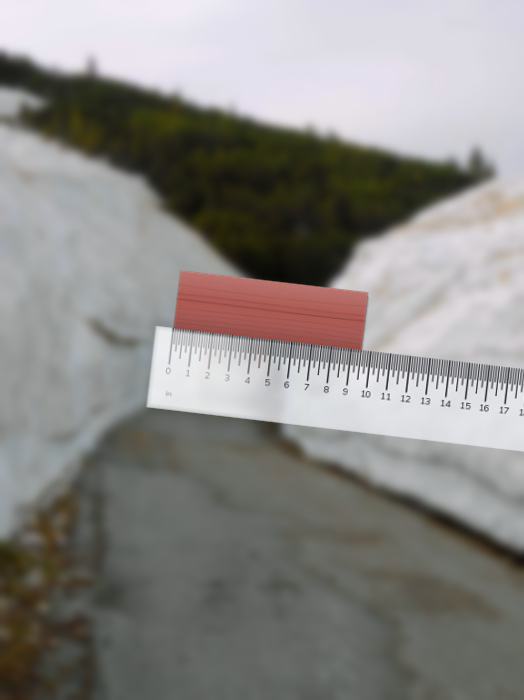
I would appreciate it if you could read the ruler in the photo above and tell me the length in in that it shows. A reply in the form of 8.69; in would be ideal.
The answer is 9.5; in
